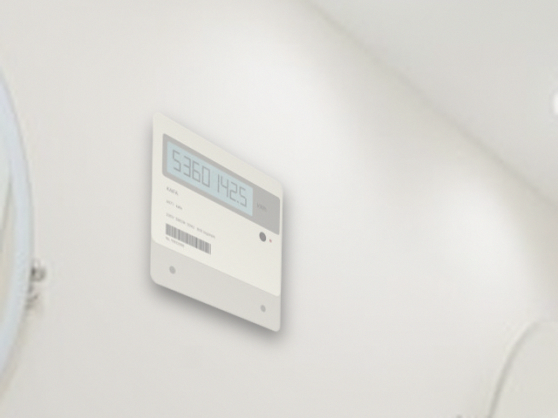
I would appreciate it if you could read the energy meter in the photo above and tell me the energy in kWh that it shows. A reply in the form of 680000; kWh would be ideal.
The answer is 5360142.5; kWh
